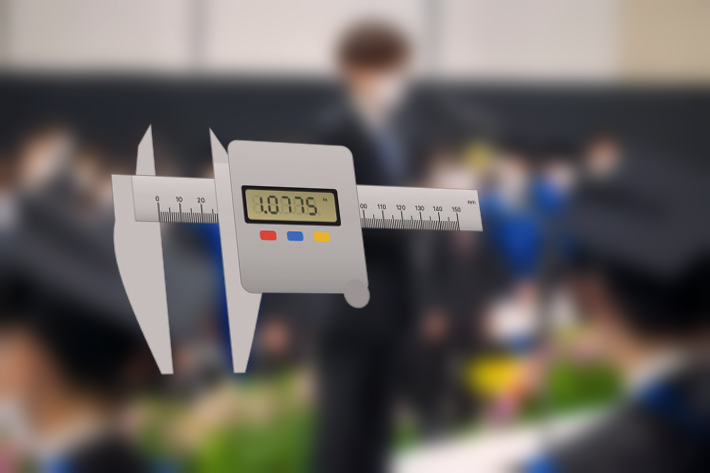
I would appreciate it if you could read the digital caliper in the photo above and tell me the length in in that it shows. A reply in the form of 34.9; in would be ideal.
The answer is 1.0775; in
